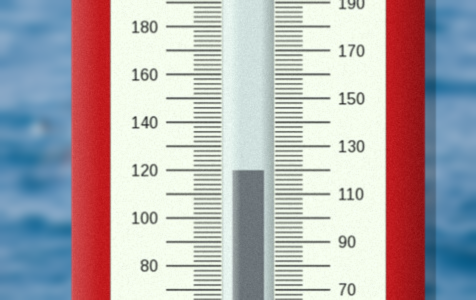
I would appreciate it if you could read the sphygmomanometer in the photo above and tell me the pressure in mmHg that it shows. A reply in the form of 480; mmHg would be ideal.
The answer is 120; mmHg
